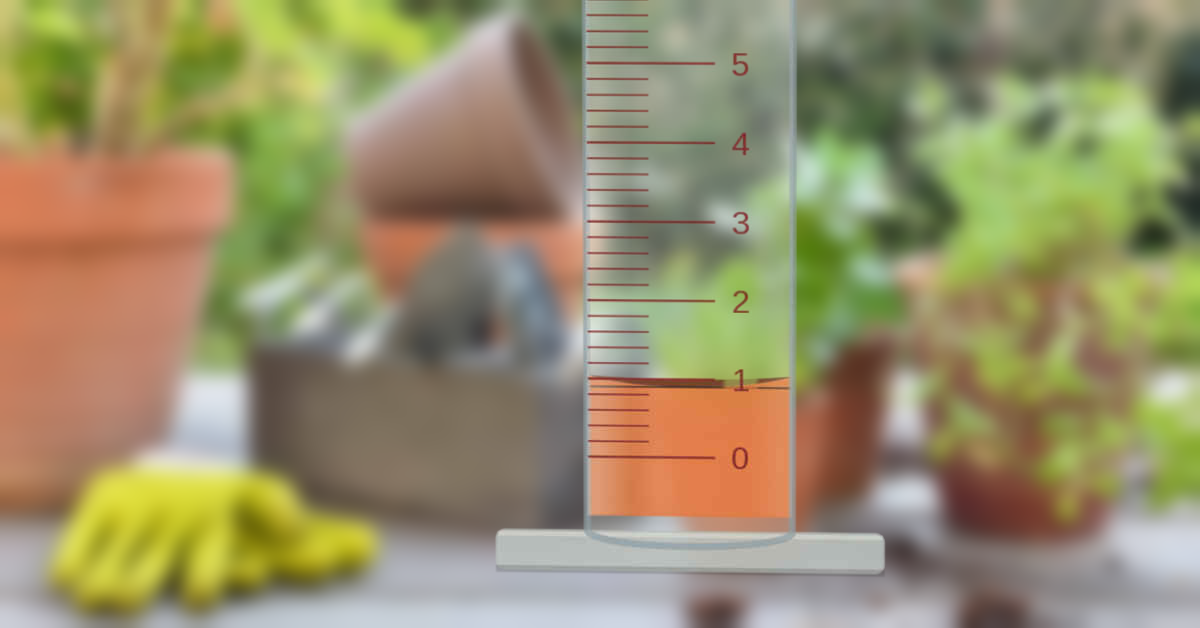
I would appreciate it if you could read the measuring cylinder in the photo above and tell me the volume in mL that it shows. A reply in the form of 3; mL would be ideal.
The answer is 0.9; mL
